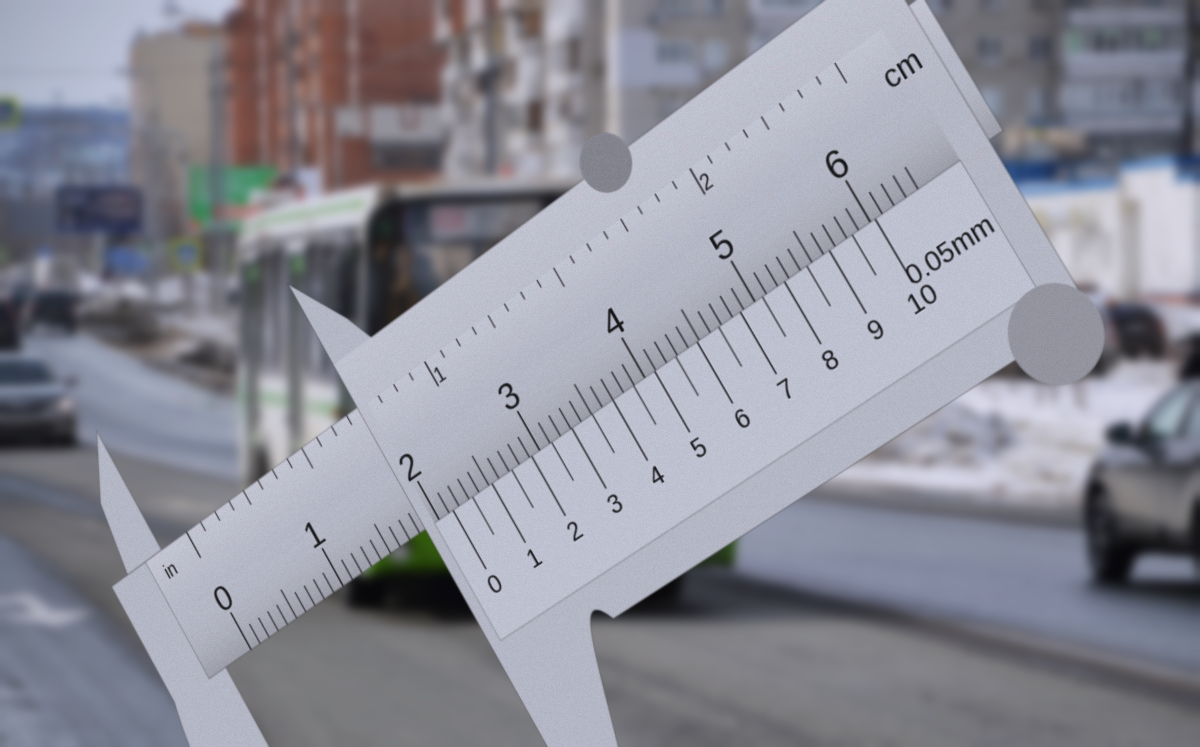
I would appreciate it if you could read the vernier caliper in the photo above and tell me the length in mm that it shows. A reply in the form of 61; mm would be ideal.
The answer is 21.4; mm
